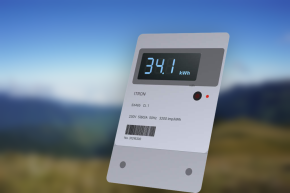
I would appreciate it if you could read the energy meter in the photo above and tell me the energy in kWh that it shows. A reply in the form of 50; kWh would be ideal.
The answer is 34.1; kWh
